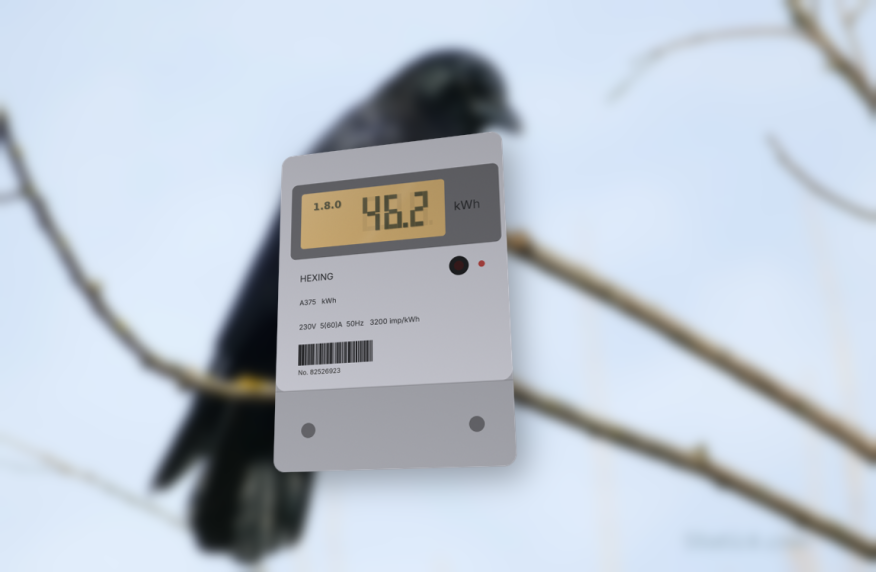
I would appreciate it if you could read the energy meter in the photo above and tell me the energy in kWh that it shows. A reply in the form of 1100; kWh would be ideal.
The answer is 46.2; kWh
